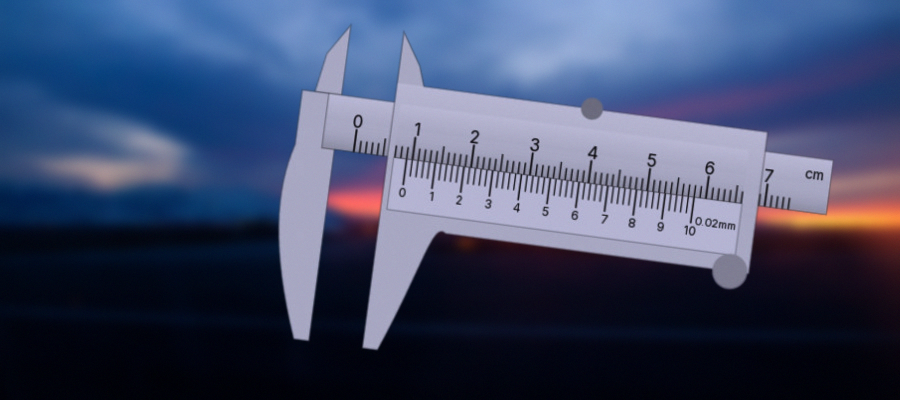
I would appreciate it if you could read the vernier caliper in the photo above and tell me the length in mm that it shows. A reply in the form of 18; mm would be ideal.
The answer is 9.0; mm
